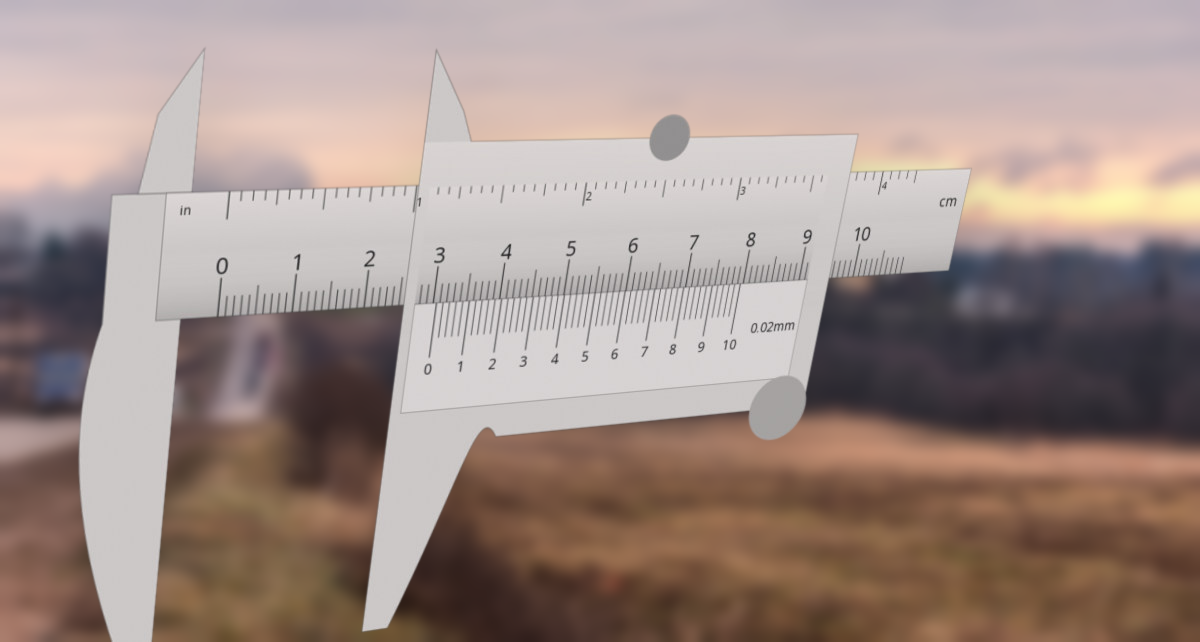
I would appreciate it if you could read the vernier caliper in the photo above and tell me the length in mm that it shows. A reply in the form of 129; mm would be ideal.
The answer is 30.5; mm
